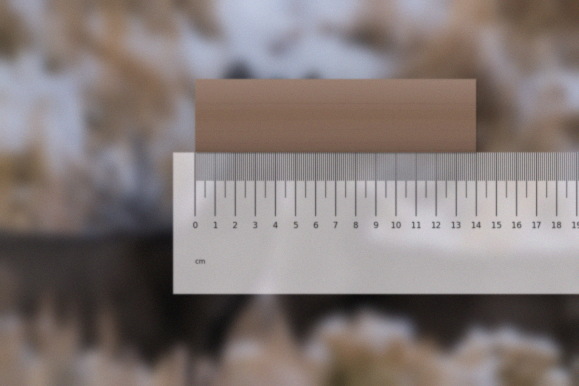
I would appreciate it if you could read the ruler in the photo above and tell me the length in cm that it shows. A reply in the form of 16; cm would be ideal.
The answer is 14; cm
